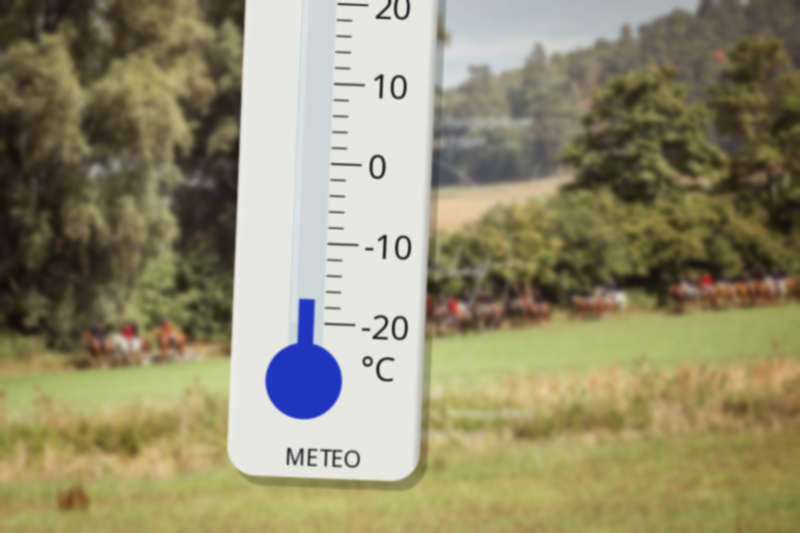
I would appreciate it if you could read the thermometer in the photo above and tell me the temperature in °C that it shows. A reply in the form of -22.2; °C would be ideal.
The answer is -17; °C
